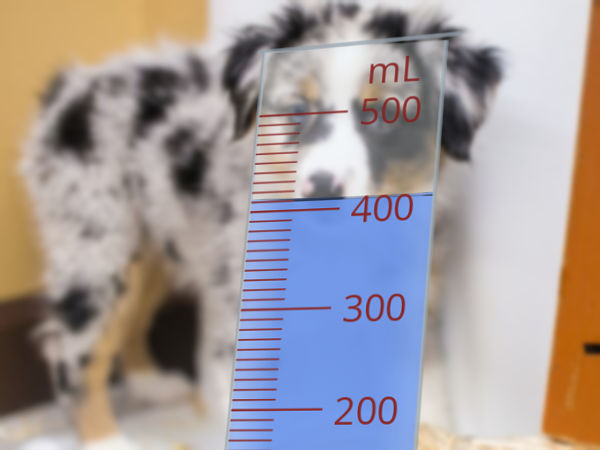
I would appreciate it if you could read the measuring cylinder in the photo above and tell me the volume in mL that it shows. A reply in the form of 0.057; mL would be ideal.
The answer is 410; mL
